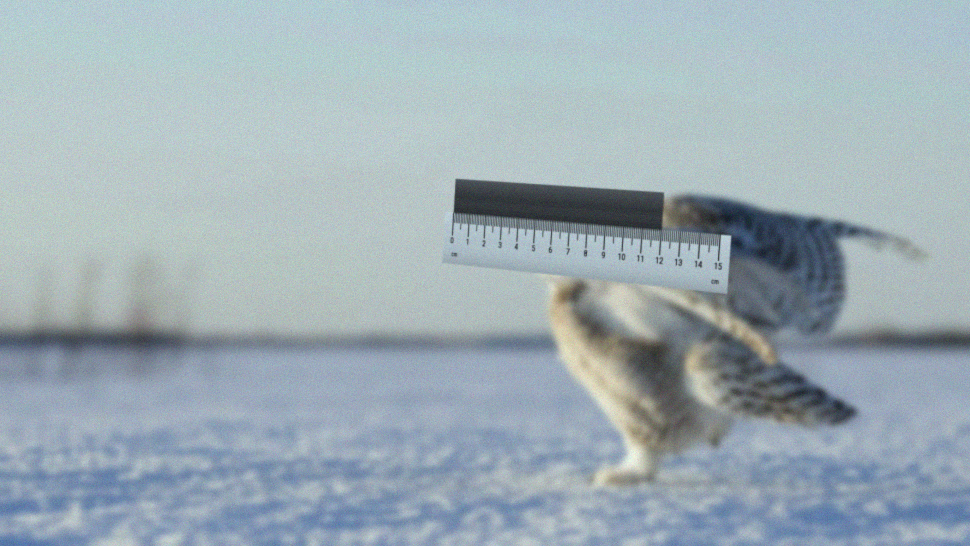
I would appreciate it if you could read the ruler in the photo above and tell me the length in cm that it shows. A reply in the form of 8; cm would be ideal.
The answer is 12; cm
